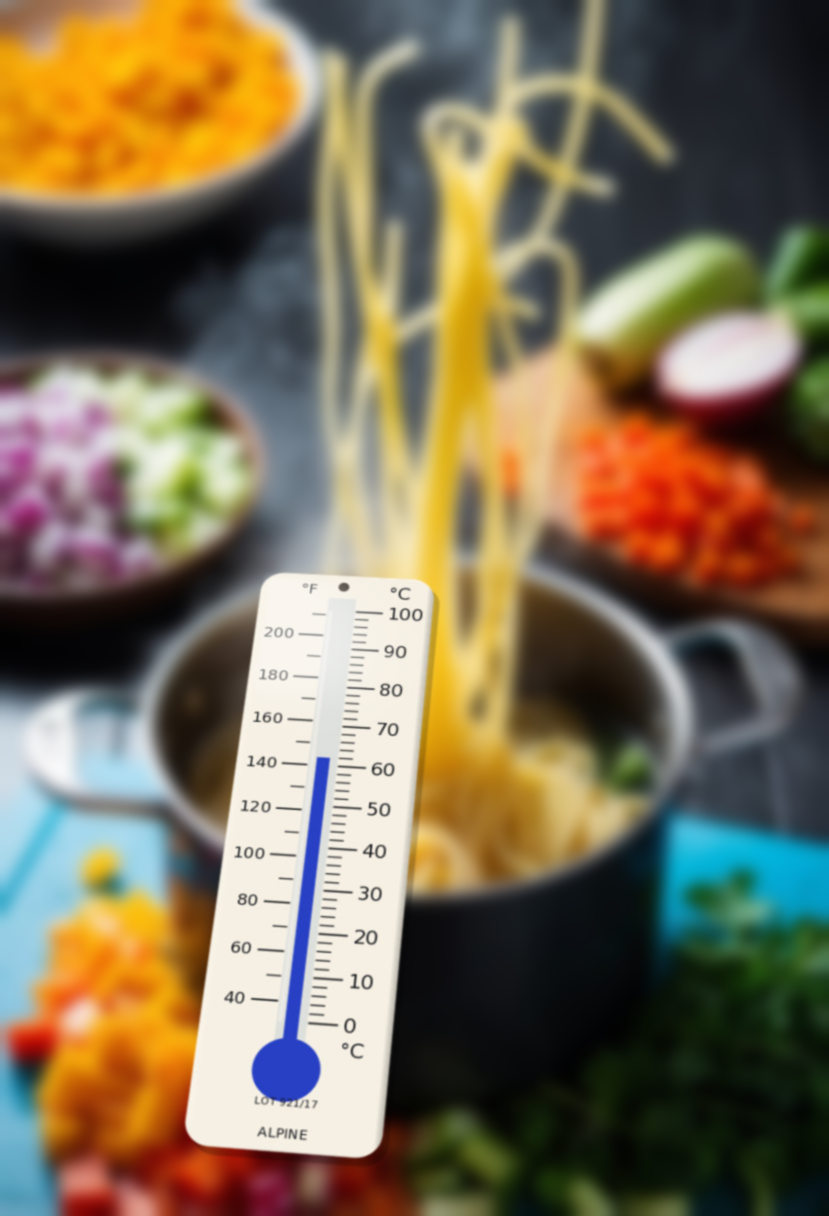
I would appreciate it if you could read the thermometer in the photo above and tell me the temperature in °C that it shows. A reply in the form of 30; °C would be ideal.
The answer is 62; °C
